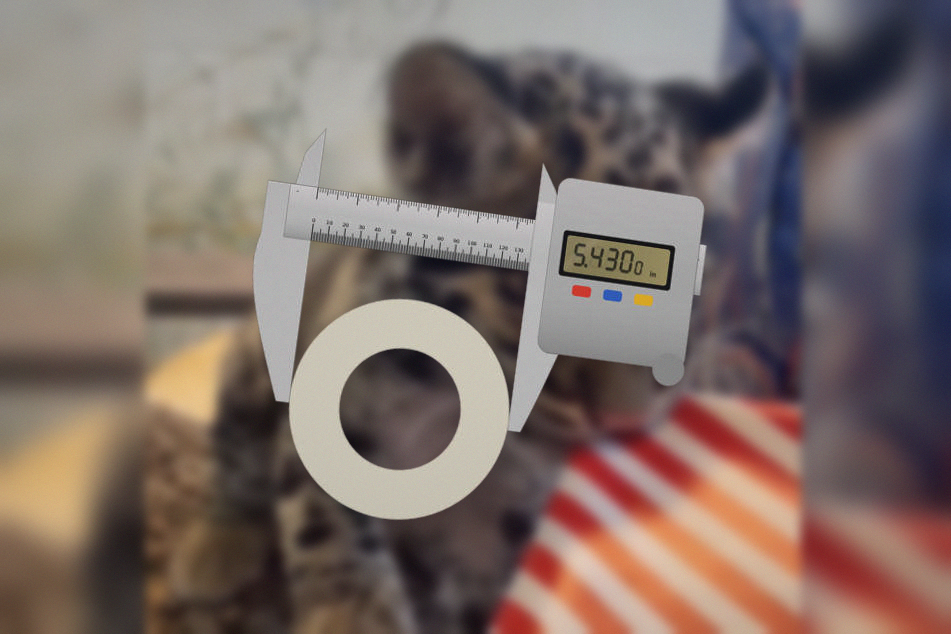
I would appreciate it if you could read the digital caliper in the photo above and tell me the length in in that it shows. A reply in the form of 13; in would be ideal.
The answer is 5.4300; in
